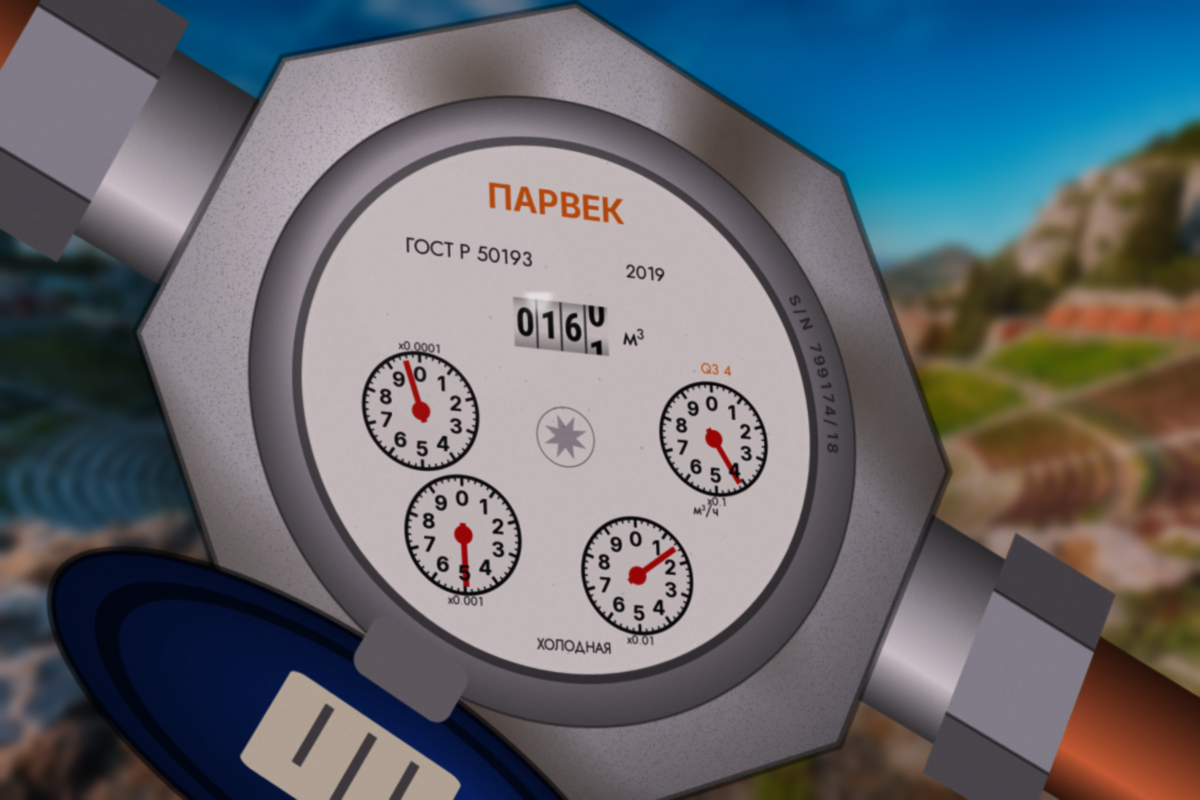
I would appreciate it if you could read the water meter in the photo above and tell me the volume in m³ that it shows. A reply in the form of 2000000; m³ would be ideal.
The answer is 160.4149; m³
